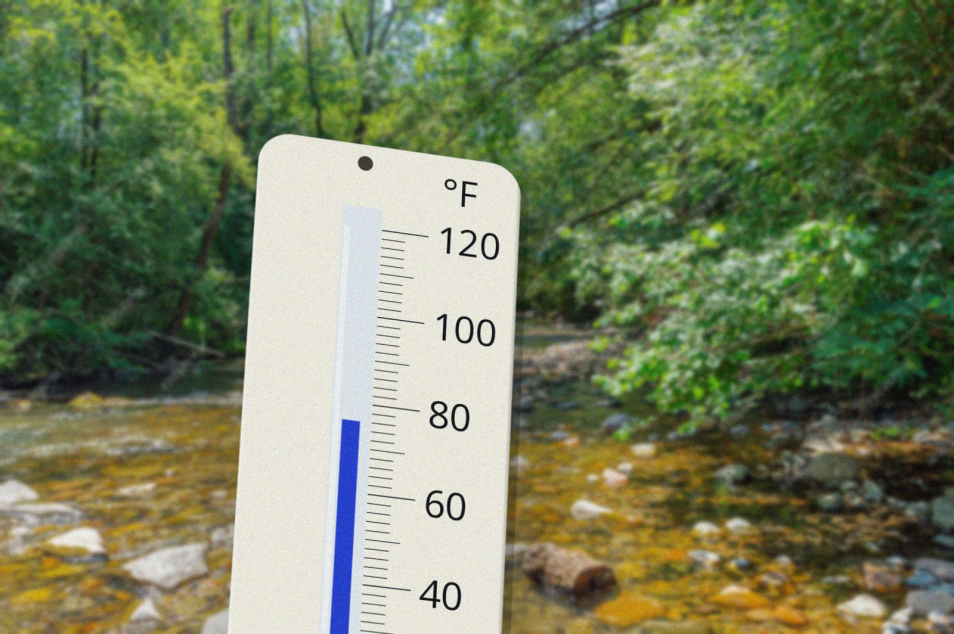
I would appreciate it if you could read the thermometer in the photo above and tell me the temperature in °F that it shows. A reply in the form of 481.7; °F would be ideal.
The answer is 76; °F
